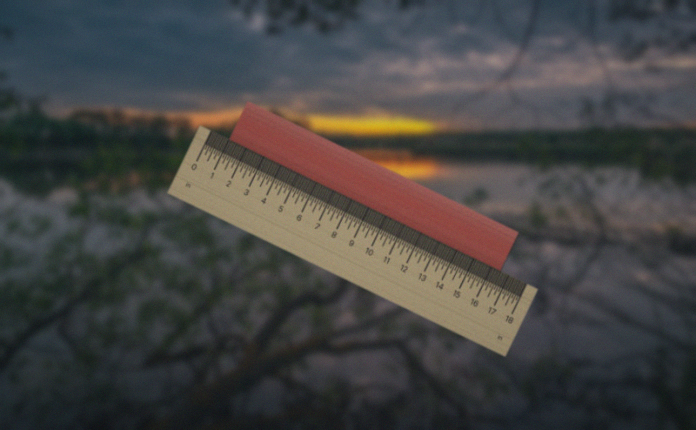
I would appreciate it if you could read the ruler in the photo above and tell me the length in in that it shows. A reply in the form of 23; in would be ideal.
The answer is 15.5; in
